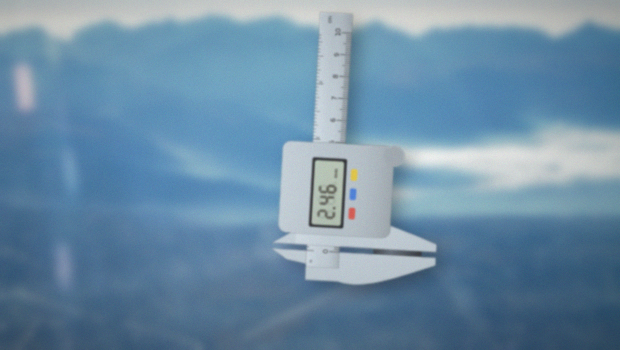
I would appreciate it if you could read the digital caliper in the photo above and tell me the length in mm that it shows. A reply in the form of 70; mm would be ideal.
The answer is 2.46; mm
